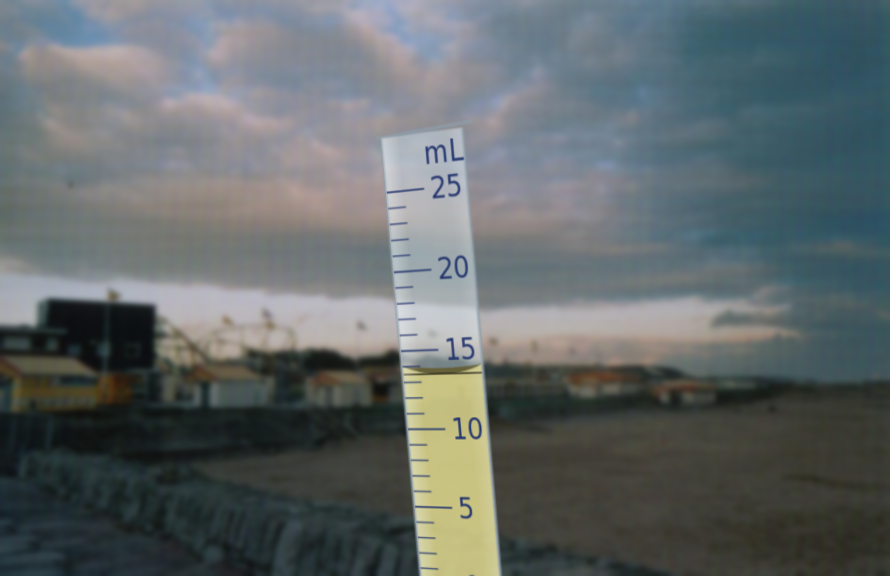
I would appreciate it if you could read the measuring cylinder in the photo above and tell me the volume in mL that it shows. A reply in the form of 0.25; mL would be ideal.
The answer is 13.5; mL
